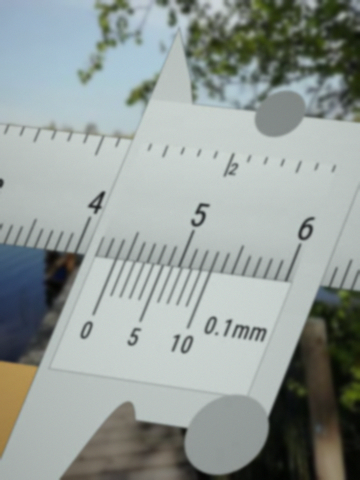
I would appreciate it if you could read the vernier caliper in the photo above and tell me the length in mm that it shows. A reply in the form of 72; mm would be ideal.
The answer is 44.0; mm
